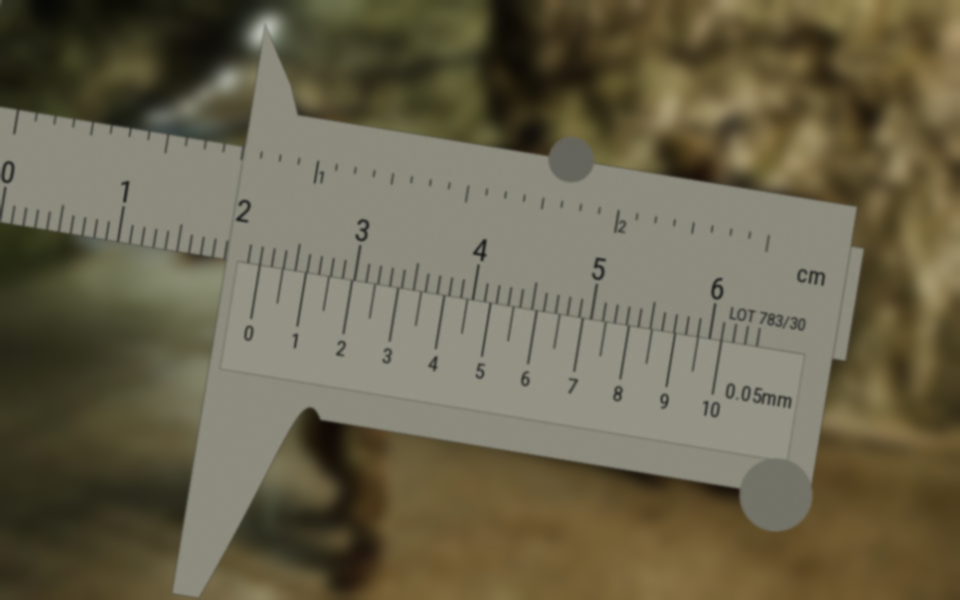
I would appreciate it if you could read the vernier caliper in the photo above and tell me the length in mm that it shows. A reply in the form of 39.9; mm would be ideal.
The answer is 22.0; mm
